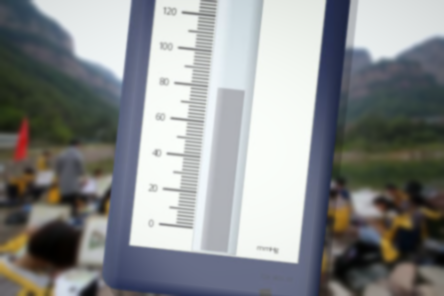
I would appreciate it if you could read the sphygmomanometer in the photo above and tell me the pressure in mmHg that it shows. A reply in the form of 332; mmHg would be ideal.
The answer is 80; mmHg
